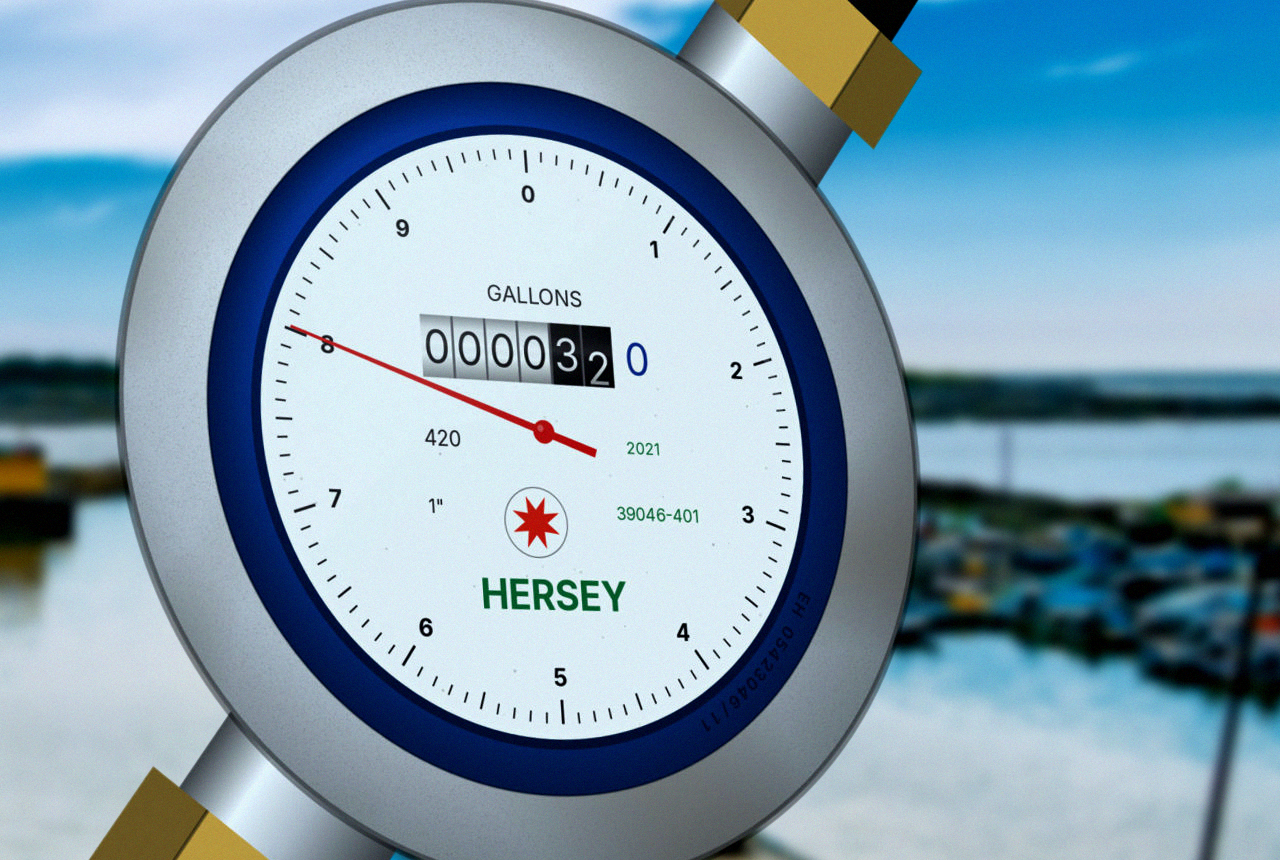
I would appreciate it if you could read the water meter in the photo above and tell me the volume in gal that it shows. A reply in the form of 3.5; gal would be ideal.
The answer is 318.0; gal
